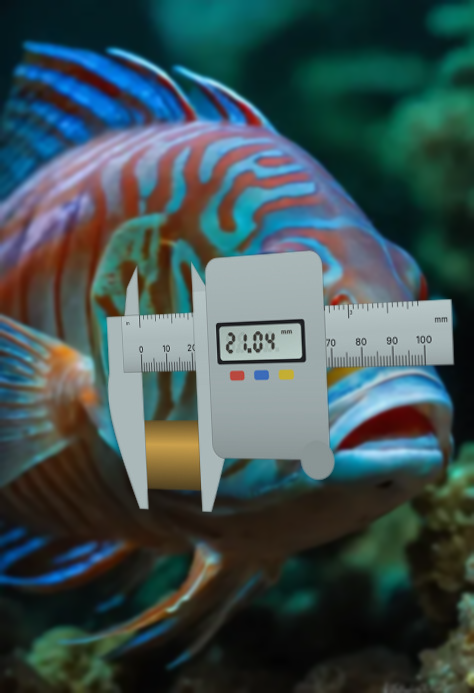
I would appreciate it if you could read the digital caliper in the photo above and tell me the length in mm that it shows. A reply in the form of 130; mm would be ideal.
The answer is 21.04; mm
